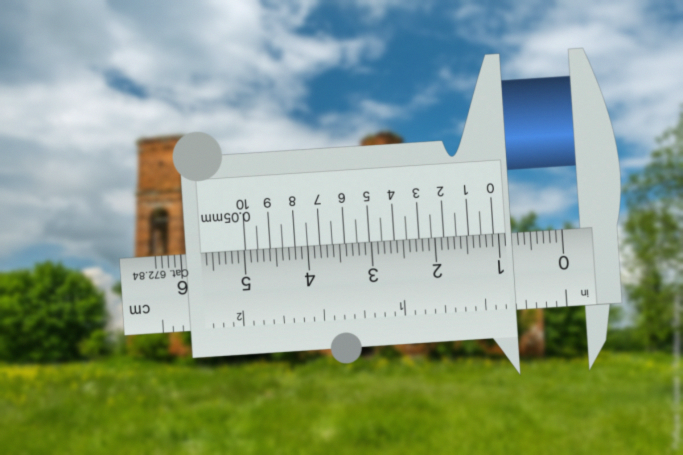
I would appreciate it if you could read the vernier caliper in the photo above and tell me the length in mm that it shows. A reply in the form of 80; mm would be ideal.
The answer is 10.8; mm
